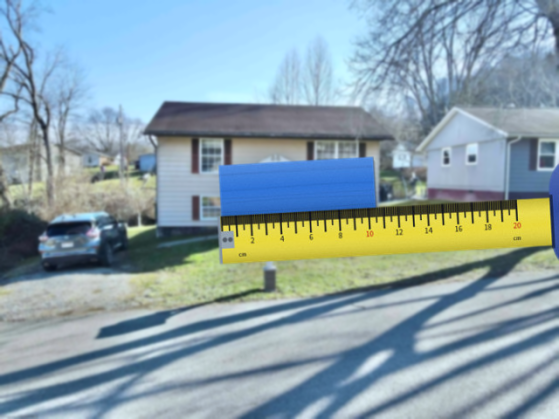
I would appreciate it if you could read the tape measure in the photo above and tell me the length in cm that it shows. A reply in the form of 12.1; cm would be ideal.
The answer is 10.5; cm
